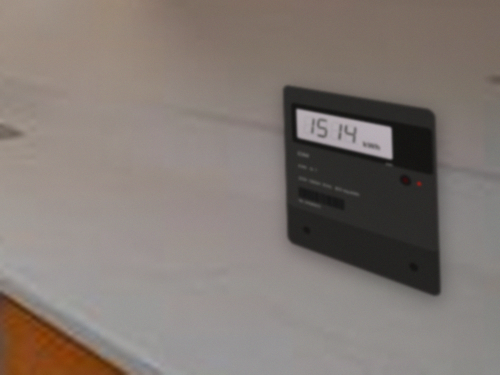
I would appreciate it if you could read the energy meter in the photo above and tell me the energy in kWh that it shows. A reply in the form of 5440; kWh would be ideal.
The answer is 1514; kWh
